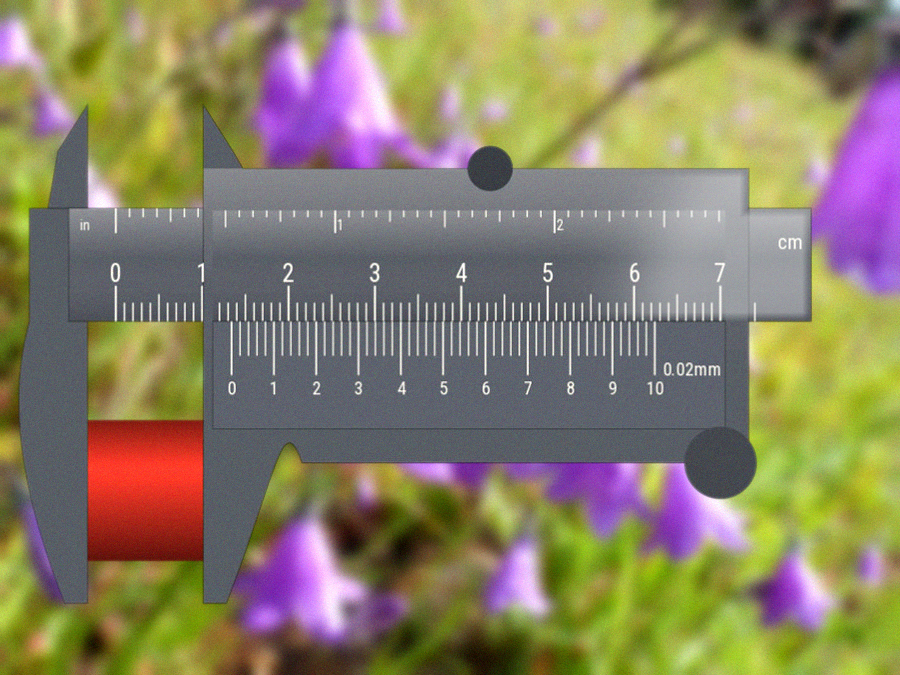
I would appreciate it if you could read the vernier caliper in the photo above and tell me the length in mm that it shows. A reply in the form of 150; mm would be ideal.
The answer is 13.4; mm
